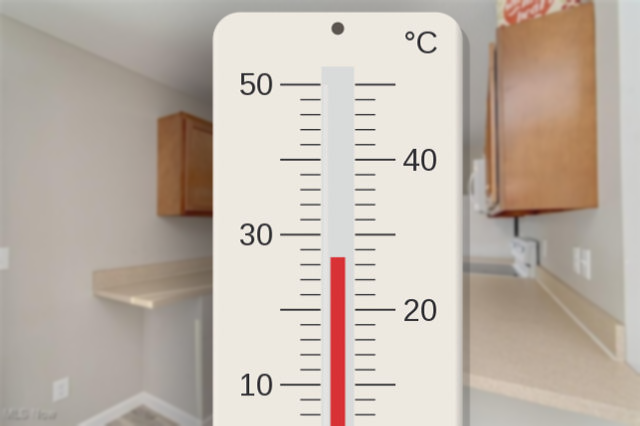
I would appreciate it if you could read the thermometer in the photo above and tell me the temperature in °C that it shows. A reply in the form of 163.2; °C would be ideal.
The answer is 27; °C
